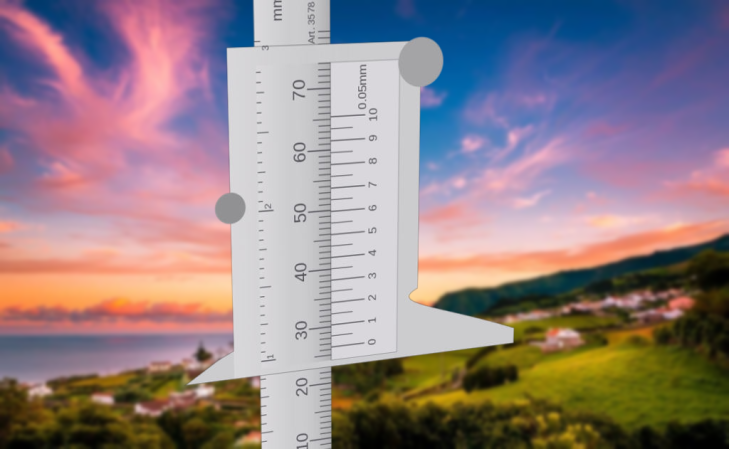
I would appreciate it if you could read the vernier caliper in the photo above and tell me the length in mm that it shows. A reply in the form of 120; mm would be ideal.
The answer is 26.4; mm
